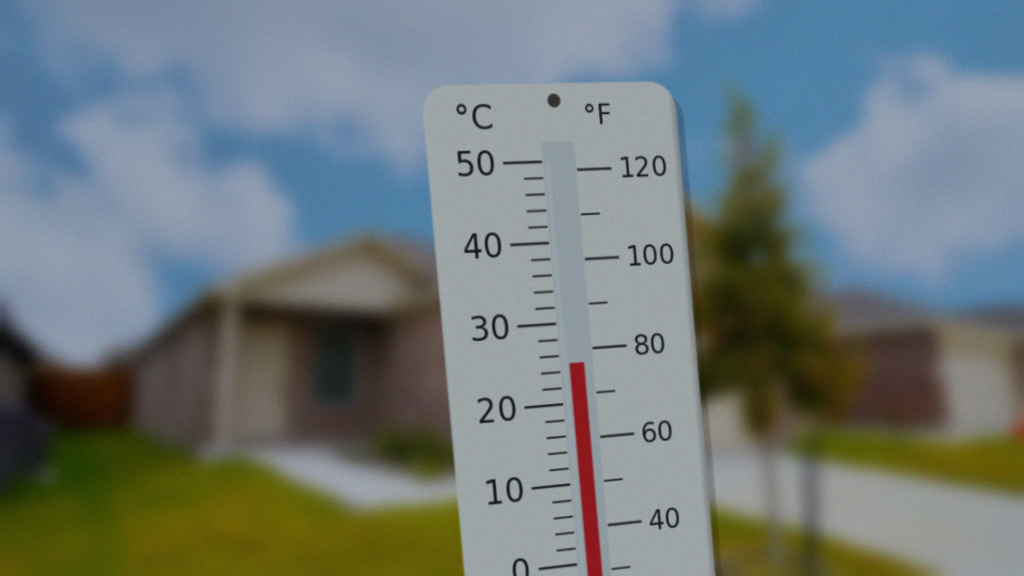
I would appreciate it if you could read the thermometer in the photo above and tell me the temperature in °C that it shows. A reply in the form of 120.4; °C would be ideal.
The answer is 25; °C
